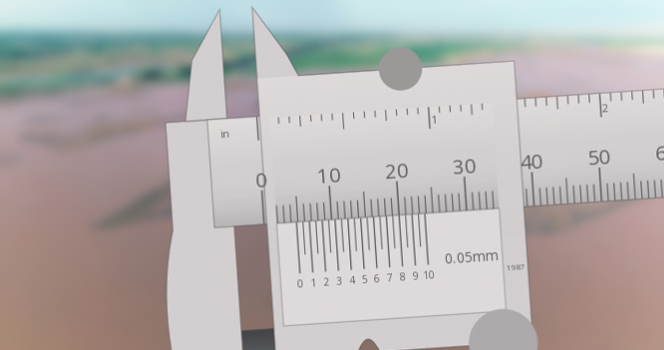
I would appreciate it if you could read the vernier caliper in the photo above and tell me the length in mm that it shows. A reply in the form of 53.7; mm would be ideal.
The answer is 4.8; mm
